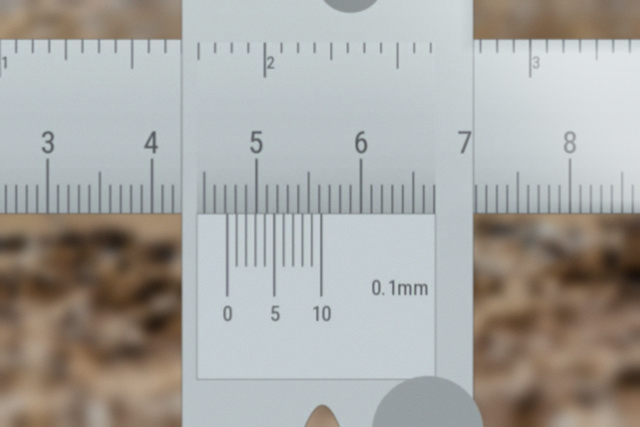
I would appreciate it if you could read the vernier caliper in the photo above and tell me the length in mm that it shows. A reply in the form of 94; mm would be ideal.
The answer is 47.2; mm
